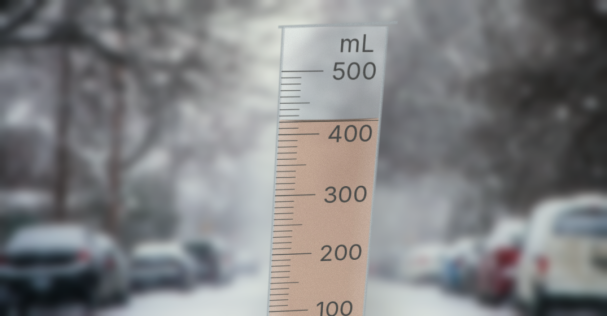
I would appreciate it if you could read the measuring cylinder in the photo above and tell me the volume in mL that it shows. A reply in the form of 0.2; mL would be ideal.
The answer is 420; mL
